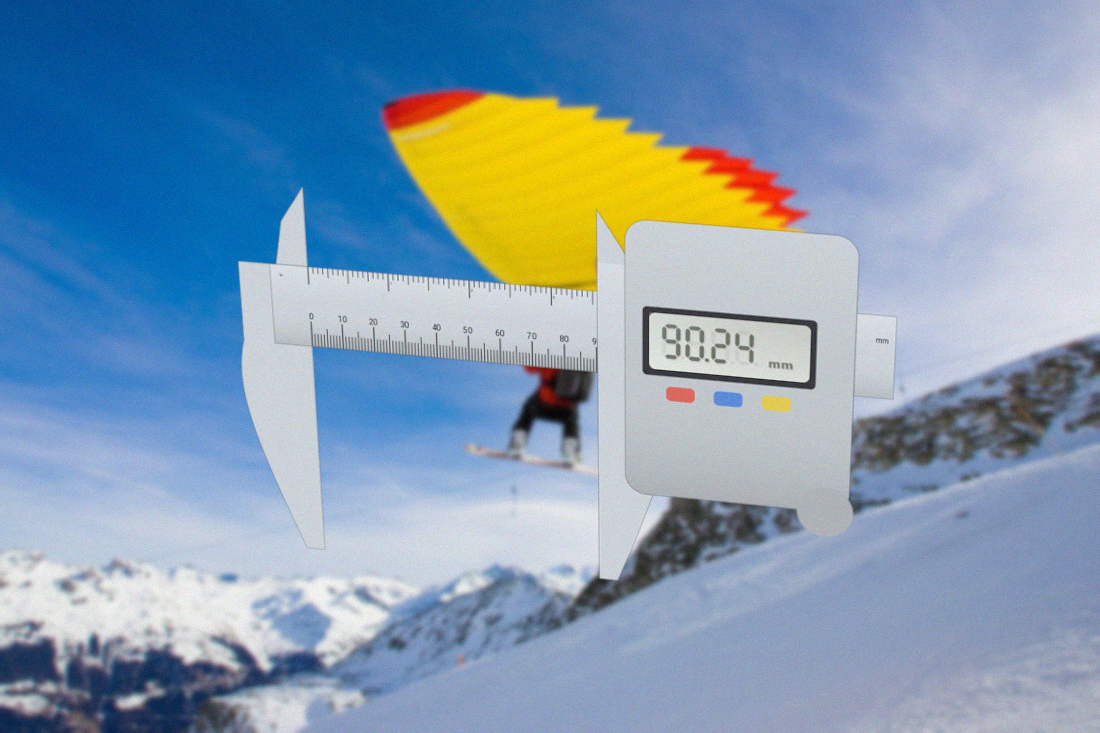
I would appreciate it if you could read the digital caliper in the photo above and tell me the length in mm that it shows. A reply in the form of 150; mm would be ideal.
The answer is 90.24; mm
